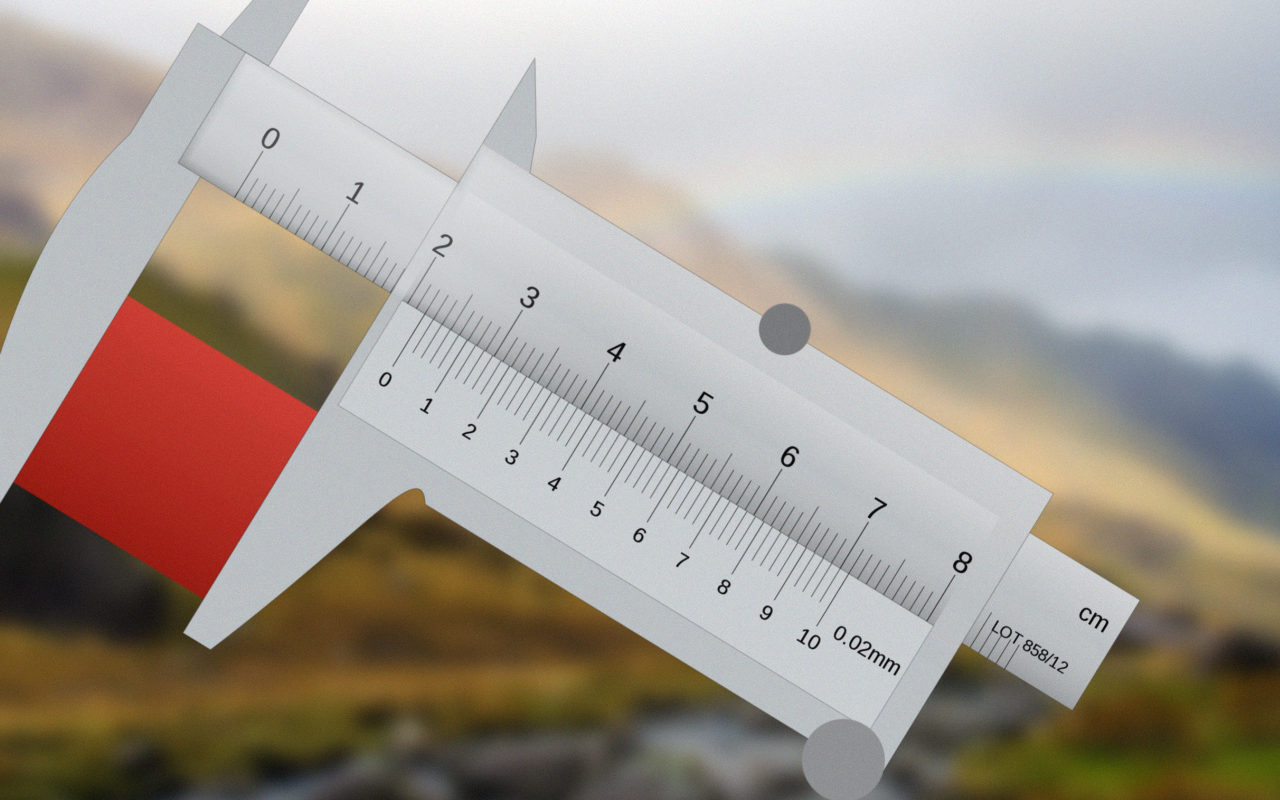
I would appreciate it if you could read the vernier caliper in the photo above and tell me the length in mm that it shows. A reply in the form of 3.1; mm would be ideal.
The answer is 22.0; mm
